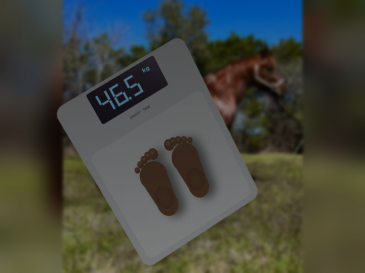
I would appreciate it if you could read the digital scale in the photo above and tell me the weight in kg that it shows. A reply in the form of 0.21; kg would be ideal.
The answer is 46.5; kg
